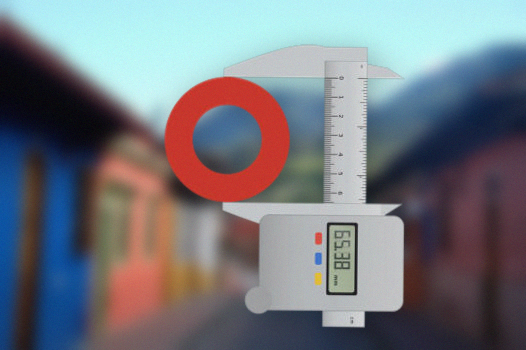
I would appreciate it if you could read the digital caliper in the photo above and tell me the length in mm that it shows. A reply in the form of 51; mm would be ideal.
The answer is 65.38; mm
